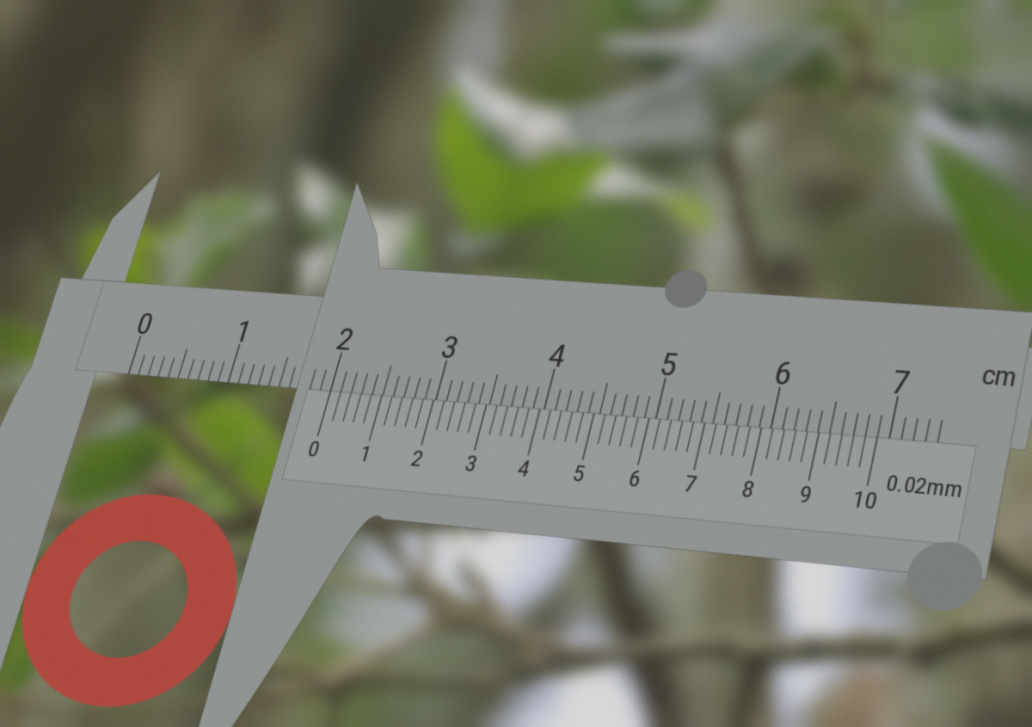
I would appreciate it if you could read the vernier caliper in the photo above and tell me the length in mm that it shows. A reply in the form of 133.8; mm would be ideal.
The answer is 20.0; mm
